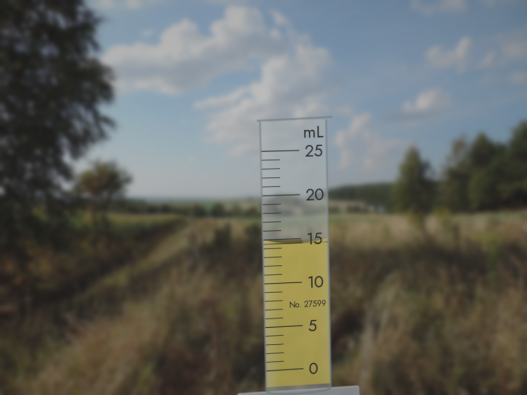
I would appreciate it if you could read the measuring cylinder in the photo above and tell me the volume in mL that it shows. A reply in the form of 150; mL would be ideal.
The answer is 14.5; mL
